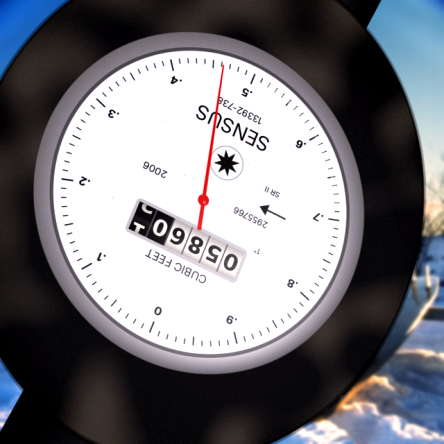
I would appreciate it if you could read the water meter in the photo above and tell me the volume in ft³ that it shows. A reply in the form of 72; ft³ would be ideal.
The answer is 58601.46; ft³
